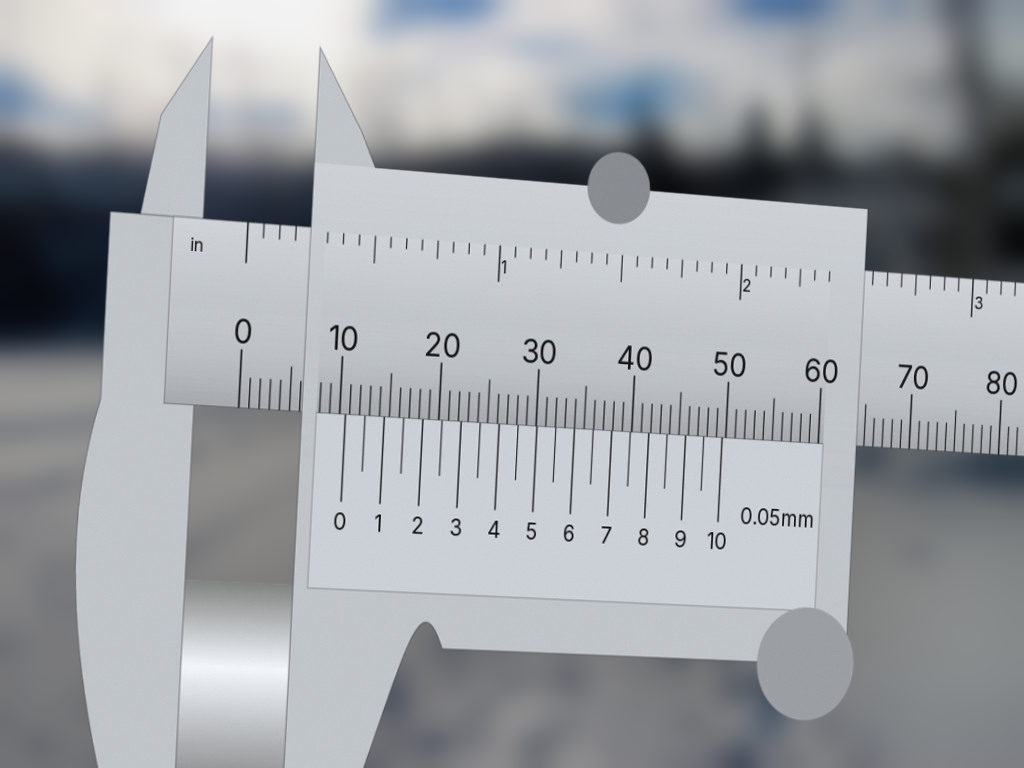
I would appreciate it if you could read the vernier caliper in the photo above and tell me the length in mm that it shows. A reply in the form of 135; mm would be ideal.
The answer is 10.6; mm
